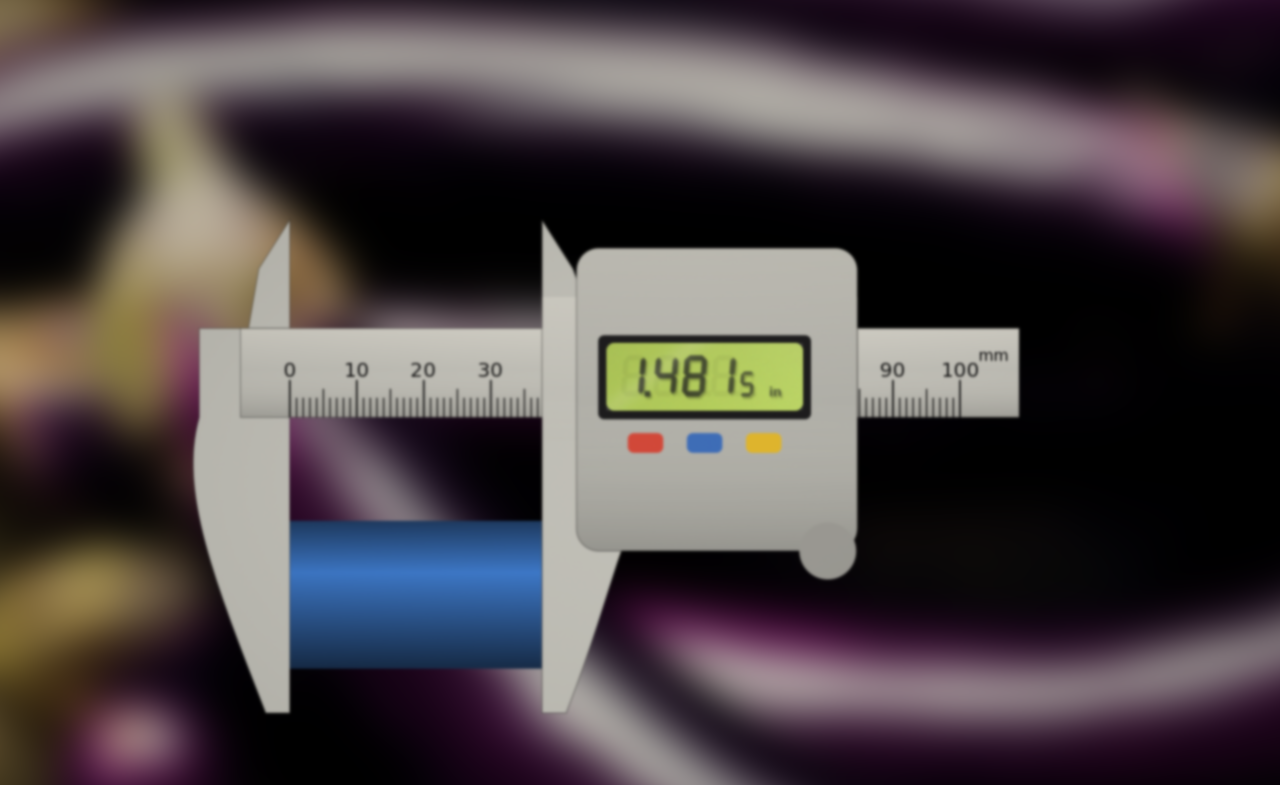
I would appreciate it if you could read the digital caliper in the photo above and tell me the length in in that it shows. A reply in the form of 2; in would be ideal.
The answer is 1.4815; in
